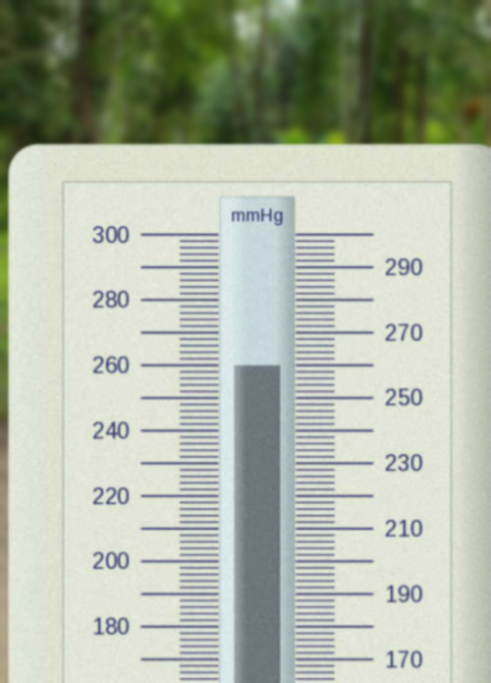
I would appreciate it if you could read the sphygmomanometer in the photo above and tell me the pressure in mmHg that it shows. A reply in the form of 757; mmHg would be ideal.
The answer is 260; mmHg
